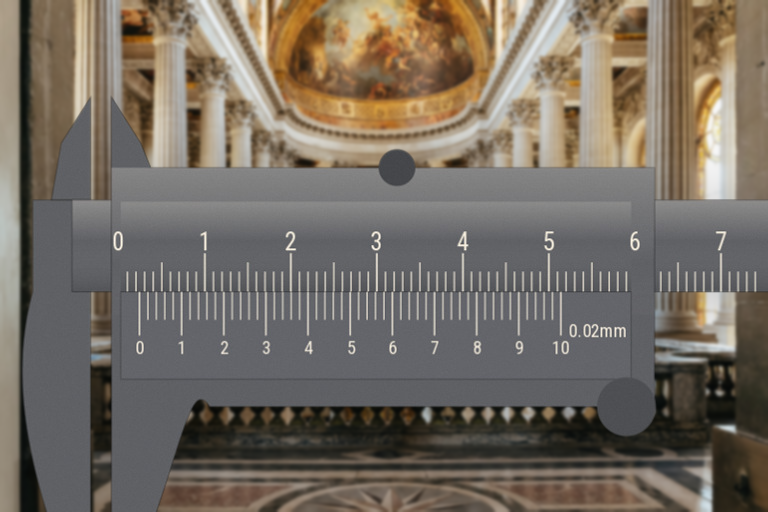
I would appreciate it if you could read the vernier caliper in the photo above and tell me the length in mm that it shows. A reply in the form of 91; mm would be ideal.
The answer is 2.4; mm
